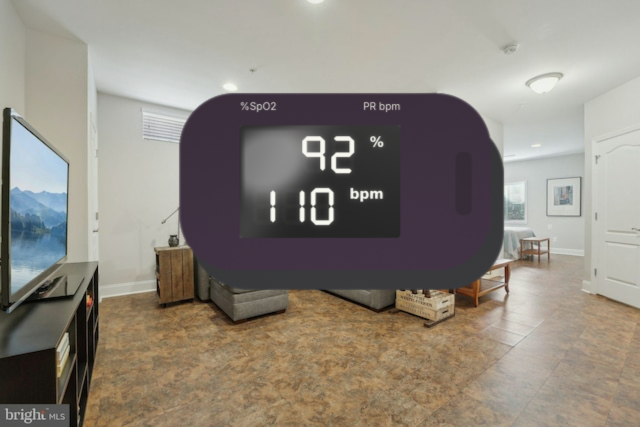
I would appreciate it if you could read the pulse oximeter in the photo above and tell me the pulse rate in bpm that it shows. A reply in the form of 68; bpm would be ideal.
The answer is 110; bpm
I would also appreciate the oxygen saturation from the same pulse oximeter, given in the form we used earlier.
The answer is 92; %
